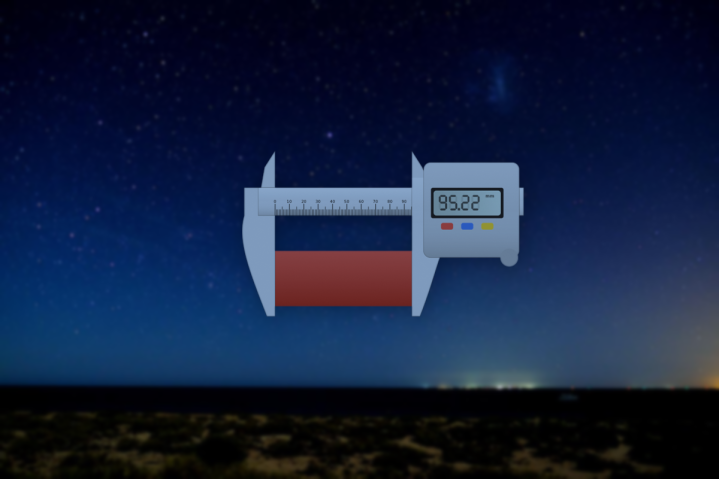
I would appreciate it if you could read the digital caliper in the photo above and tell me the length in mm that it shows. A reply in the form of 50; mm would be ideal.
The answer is 95.22; mm
